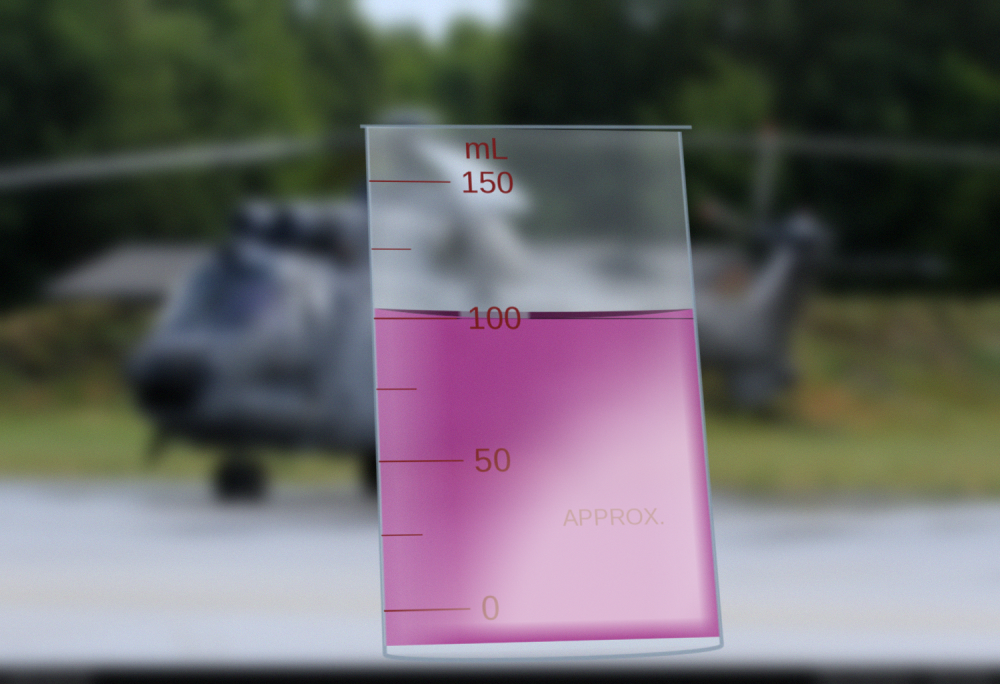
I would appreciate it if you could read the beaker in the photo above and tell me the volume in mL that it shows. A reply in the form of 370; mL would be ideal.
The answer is 100; mL
